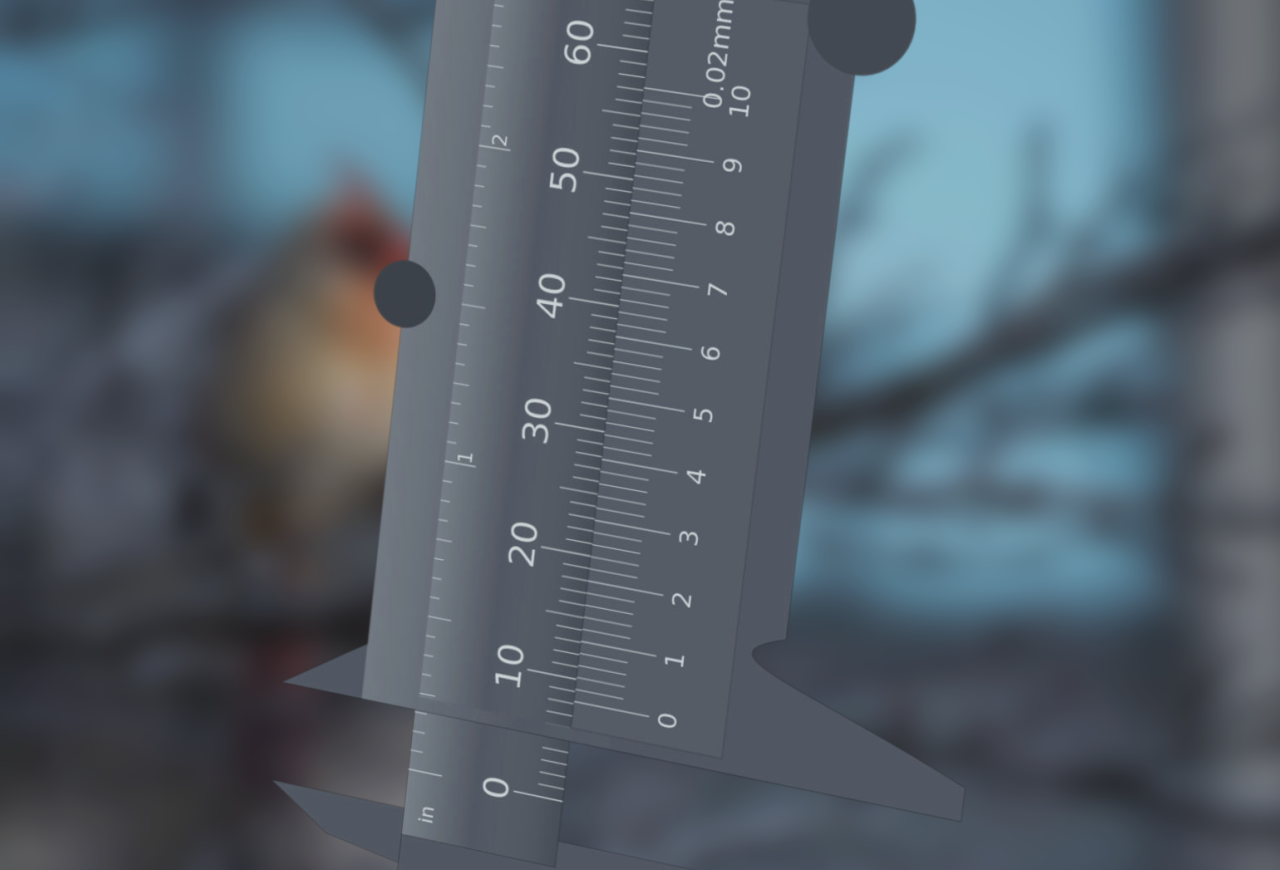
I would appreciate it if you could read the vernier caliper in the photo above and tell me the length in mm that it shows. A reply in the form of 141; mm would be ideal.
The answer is 8.2; mm
